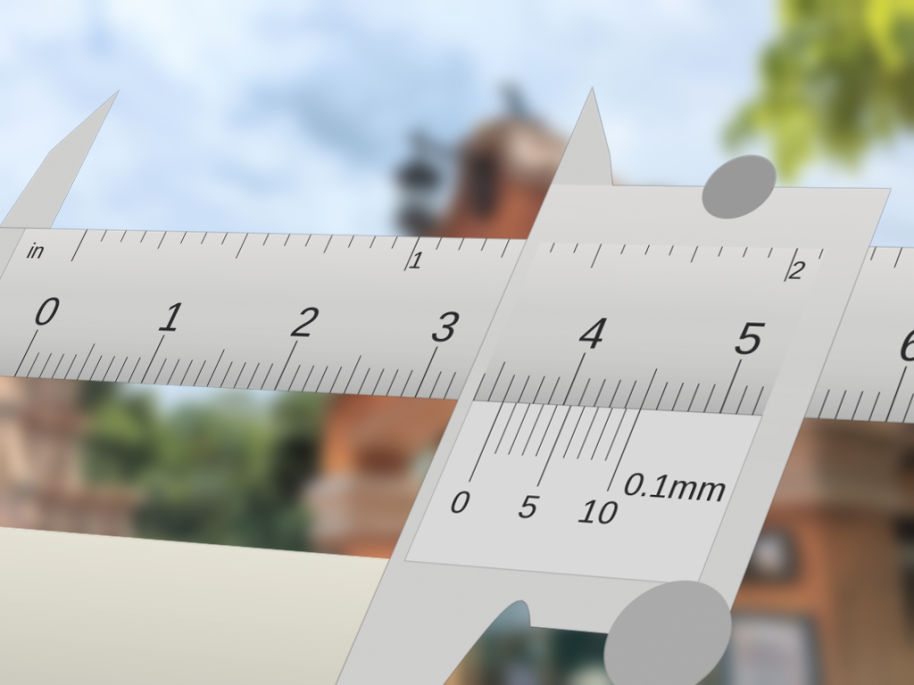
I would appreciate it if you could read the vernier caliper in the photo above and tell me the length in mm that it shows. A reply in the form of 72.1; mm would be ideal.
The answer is 36.0; mm
